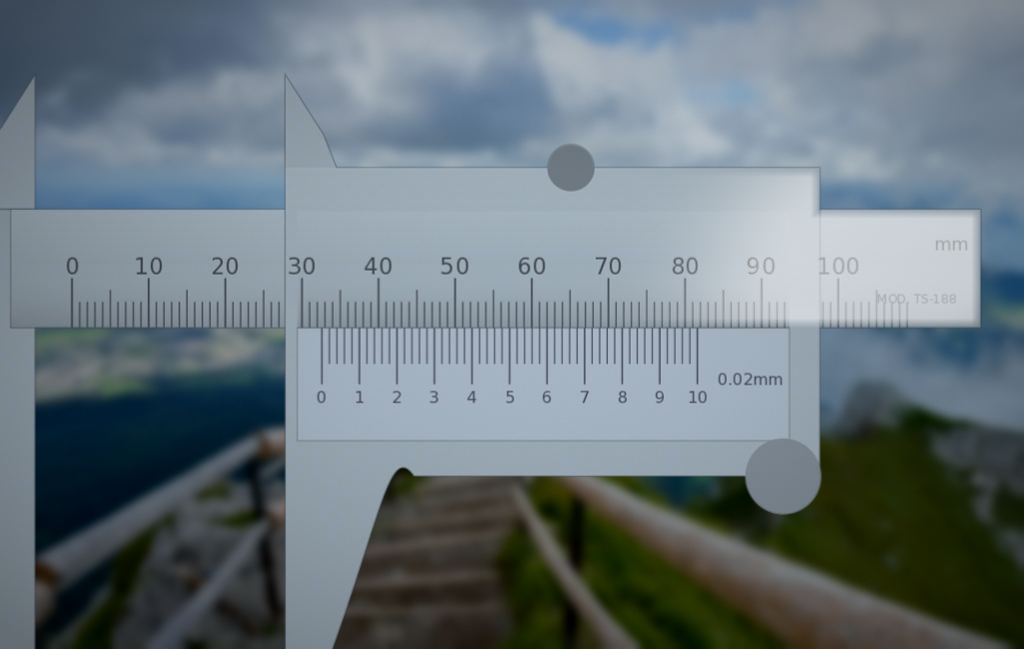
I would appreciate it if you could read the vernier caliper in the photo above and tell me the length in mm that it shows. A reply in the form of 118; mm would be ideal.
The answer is 32.6; mm
